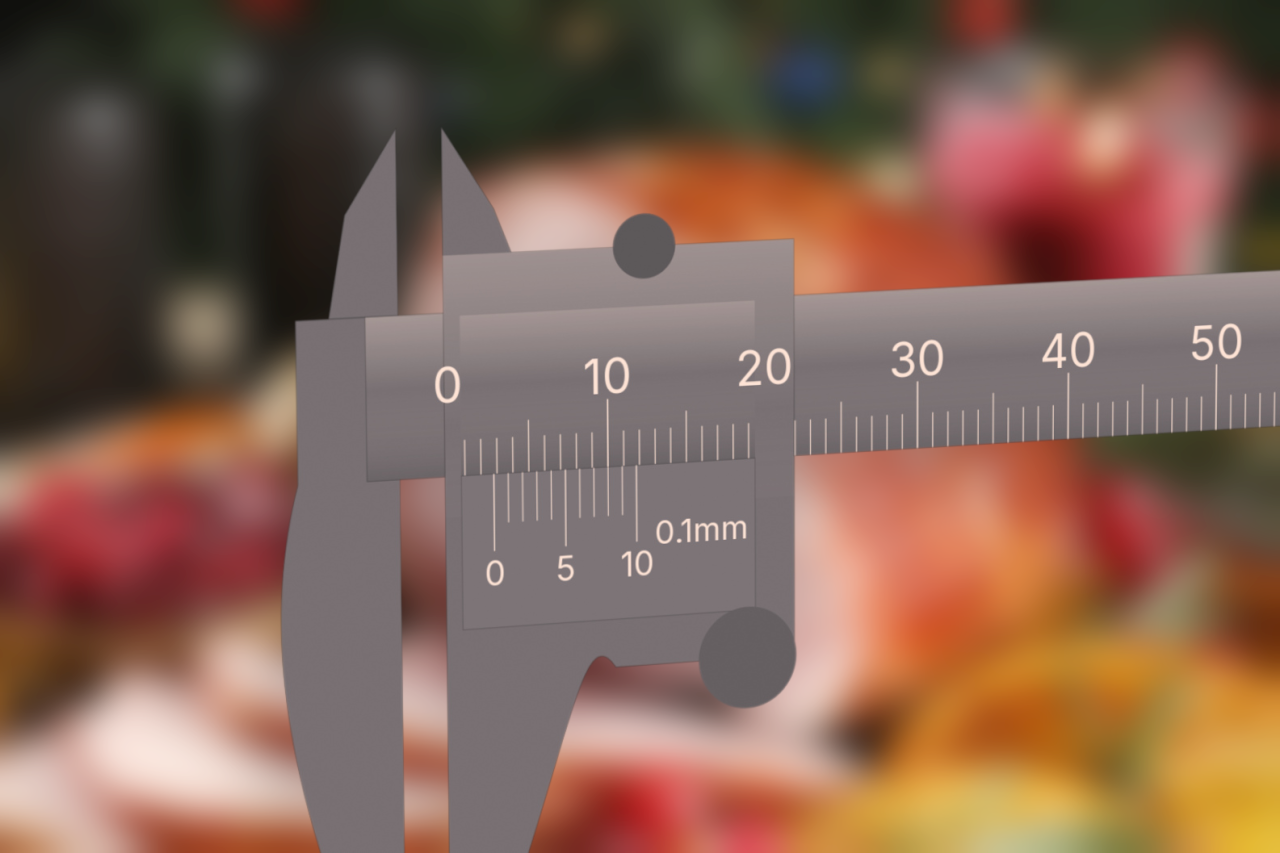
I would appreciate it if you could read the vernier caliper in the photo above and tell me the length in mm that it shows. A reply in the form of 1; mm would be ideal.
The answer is 2.8; mm
